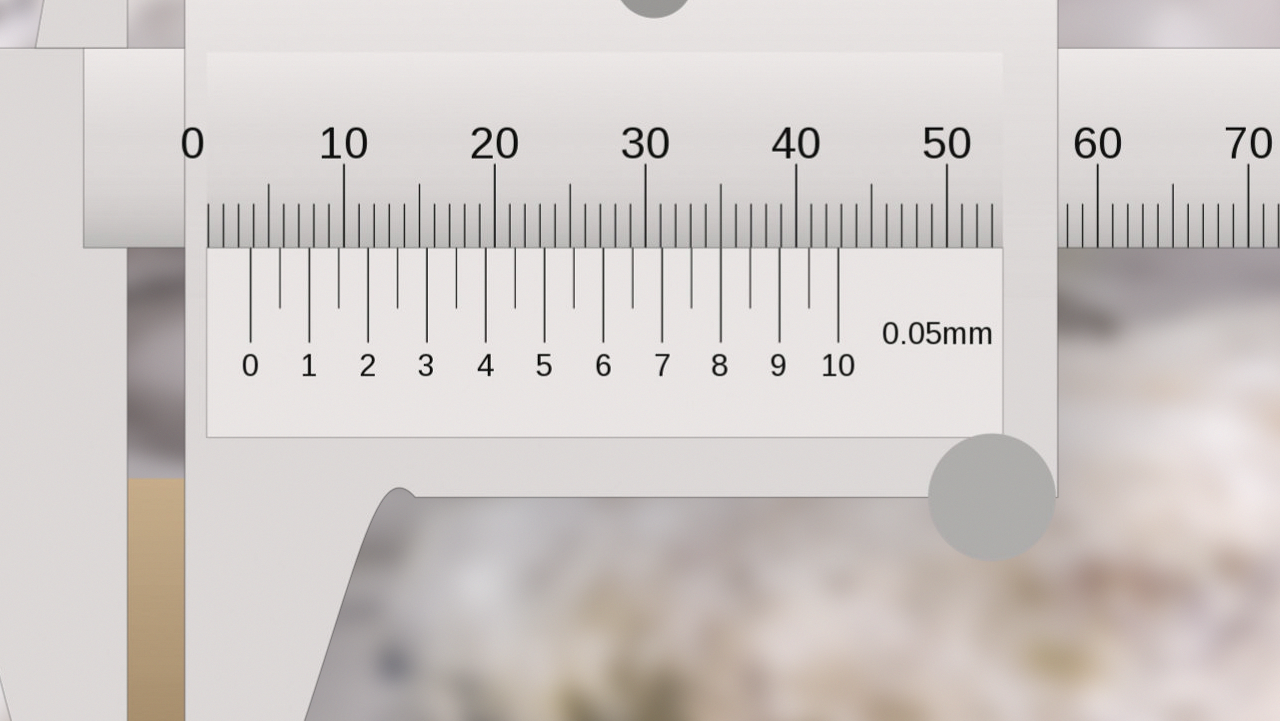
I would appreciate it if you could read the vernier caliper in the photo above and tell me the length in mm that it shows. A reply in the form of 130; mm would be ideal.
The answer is 3.8; mm
